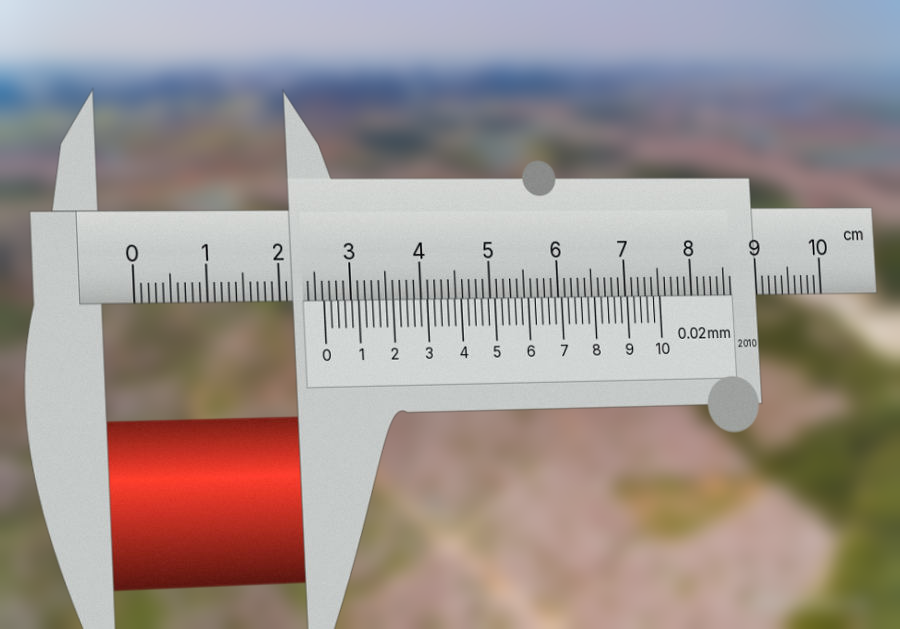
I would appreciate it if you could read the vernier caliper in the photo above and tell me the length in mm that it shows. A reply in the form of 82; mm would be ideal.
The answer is 26.2; mm
